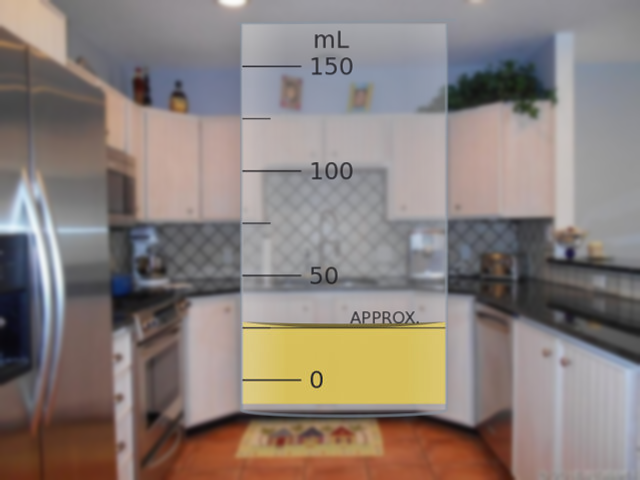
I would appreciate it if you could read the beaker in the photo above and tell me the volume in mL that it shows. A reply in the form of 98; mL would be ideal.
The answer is 25; mL
